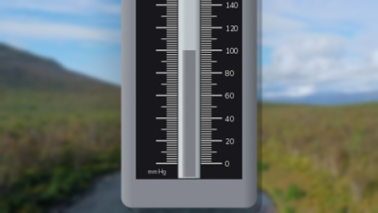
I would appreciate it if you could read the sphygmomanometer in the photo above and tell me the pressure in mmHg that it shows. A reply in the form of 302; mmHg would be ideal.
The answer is 100; mmHg
